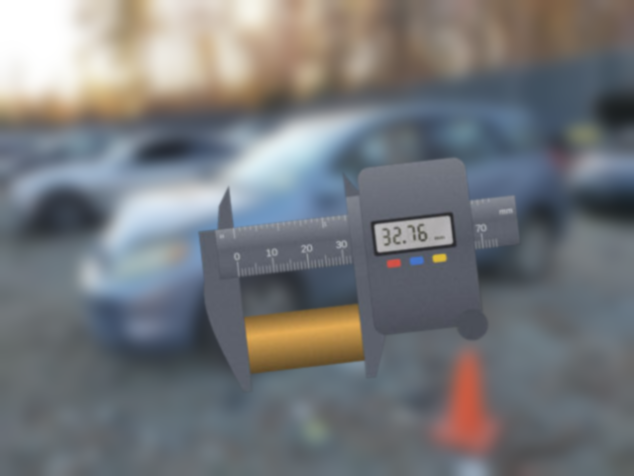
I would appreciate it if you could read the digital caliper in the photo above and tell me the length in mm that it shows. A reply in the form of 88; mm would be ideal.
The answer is 32.76; mm
